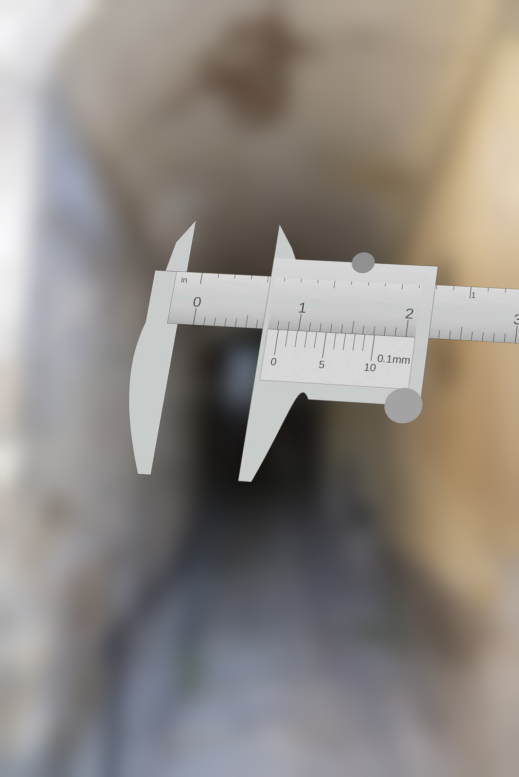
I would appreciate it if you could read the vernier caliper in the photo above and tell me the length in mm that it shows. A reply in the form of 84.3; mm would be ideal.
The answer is 8.1; mm
